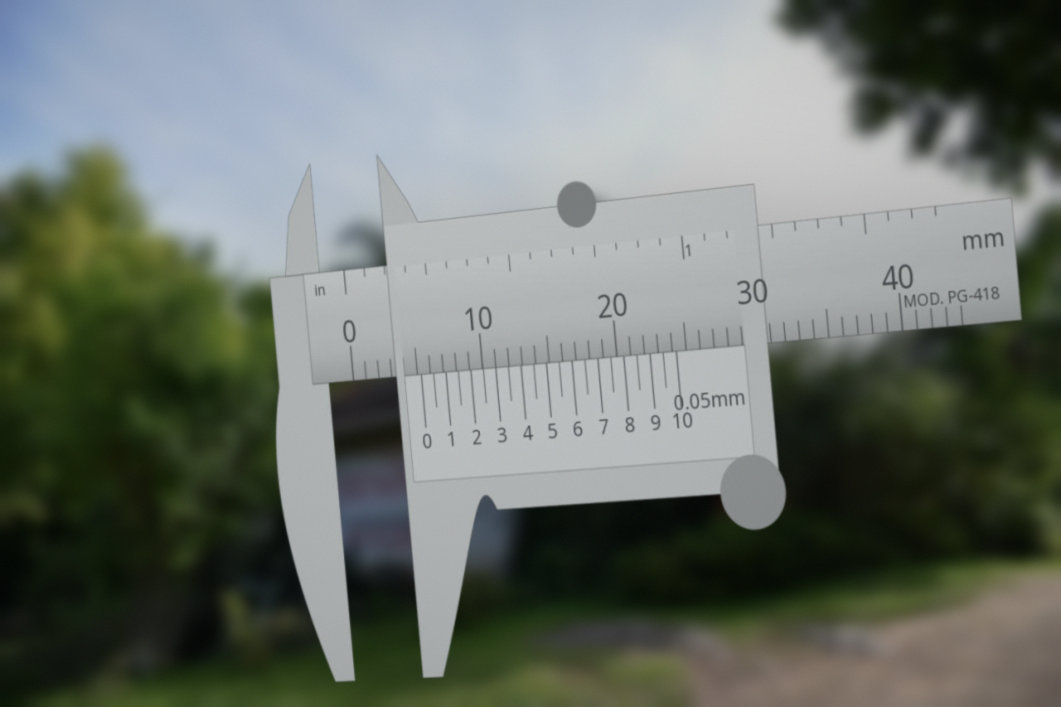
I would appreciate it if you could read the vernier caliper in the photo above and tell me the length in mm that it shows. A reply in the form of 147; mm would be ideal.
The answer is 5.3; mm
